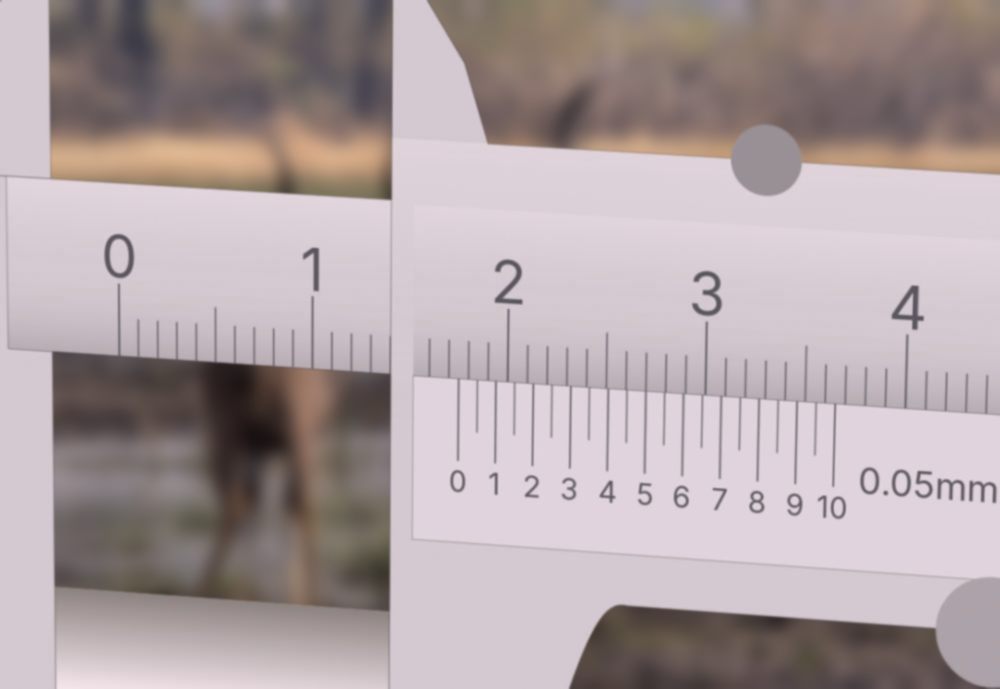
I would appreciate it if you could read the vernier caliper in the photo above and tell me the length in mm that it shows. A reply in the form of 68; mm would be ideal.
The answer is 17.5; mm
